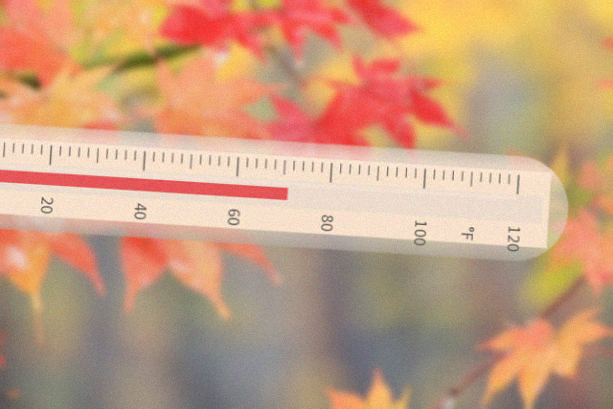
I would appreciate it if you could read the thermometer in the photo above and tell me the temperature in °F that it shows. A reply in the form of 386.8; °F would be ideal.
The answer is 71; °F
